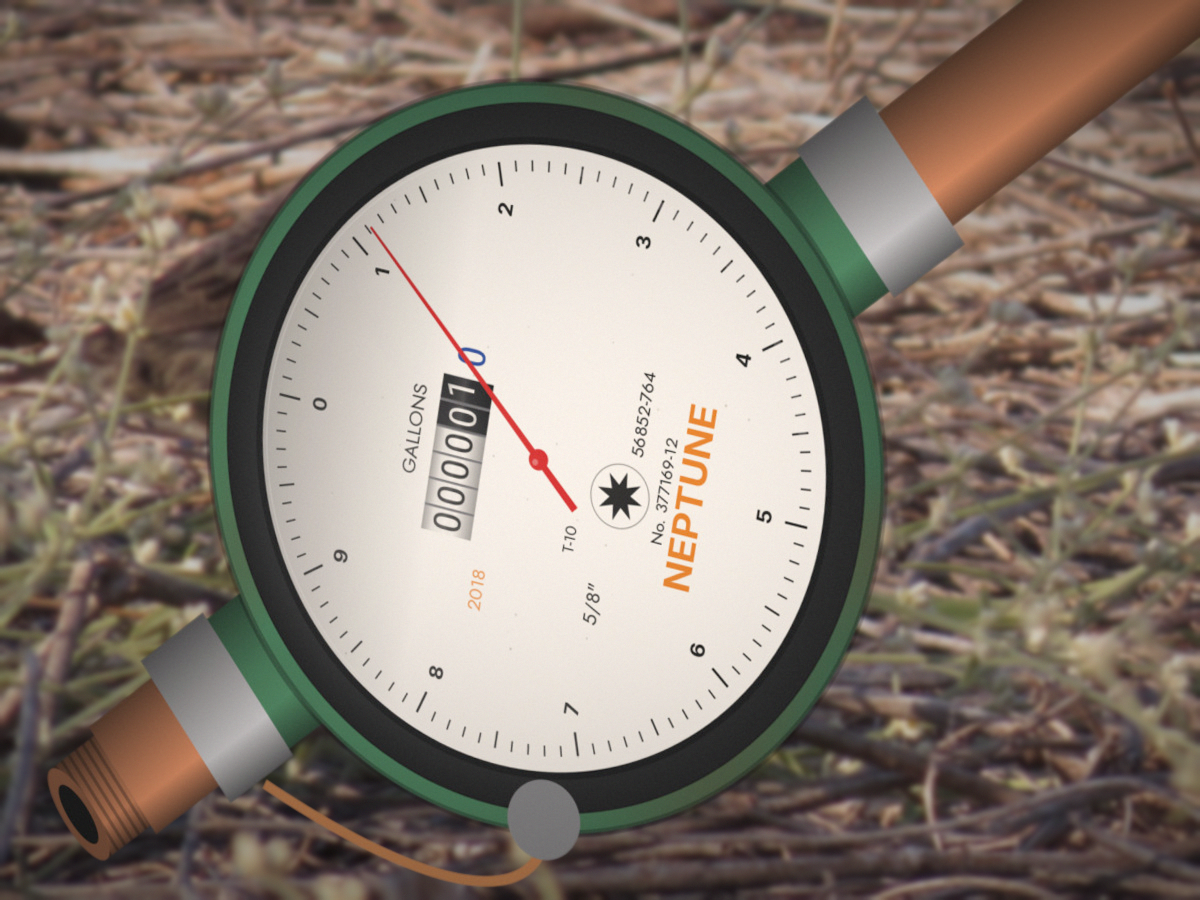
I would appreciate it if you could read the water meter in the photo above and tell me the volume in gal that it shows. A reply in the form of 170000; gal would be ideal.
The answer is 11.1; gal
